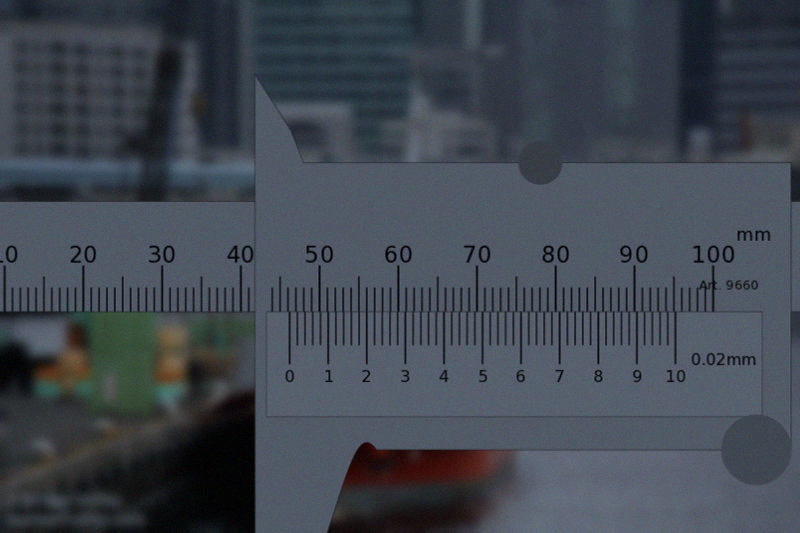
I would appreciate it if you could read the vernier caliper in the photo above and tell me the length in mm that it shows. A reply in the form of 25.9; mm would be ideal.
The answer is 46.2; mm
